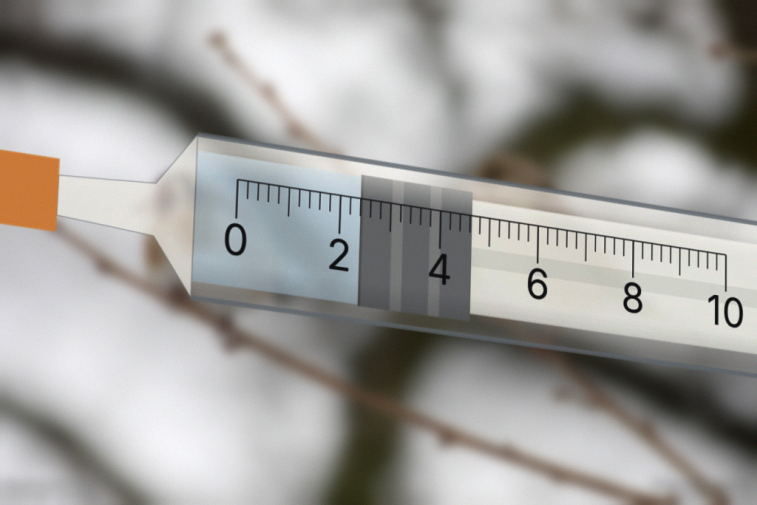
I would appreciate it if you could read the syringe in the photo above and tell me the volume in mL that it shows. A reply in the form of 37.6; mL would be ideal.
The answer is 2.4; mL
